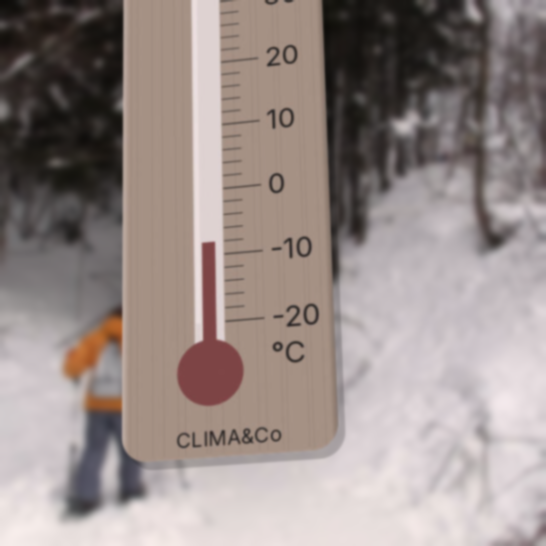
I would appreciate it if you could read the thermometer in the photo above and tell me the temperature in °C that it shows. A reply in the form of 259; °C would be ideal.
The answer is -8; °C
